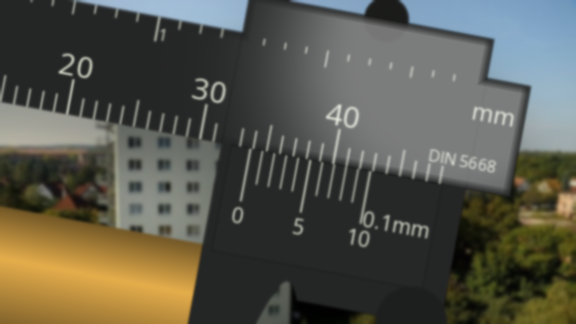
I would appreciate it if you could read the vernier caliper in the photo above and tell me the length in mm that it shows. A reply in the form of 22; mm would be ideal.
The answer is 33.8; mm
